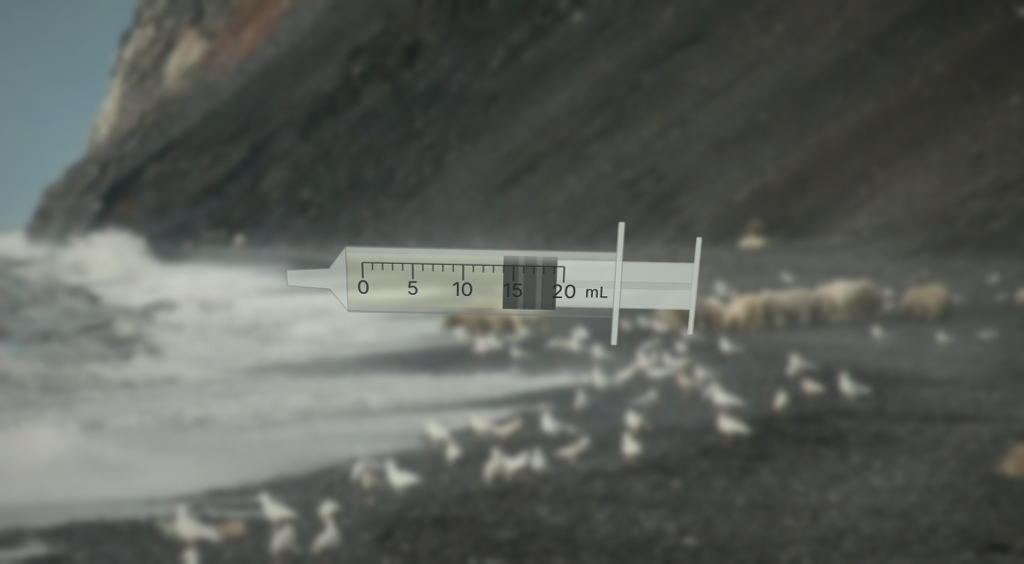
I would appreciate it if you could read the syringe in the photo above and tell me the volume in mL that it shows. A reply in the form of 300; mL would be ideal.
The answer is 14; mL
